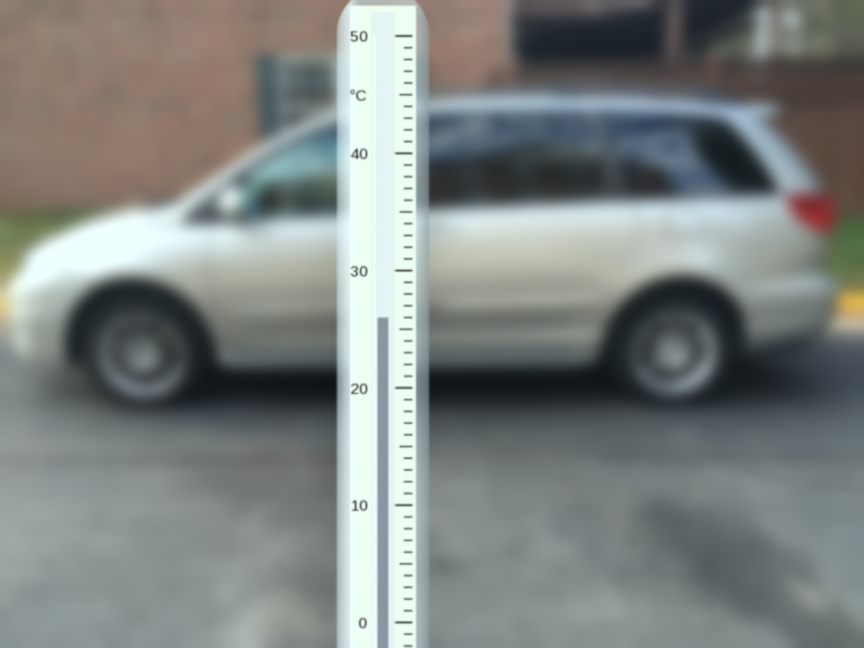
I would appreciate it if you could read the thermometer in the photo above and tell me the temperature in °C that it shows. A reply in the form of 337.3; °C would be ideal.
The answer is 26; °C
